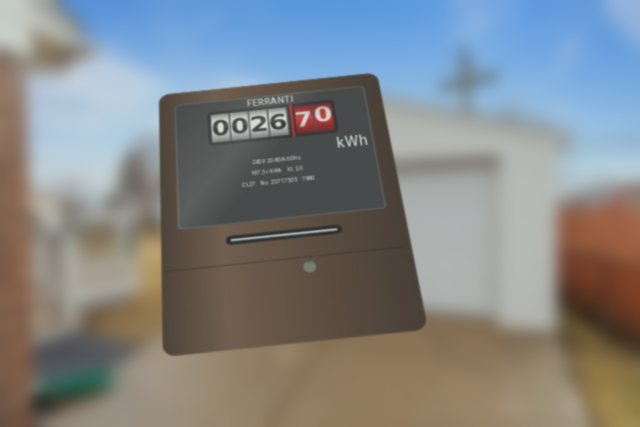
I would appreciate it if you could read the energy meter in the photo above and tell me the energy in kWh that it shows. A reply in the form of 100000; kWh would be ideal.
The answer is 26.70; kWh
